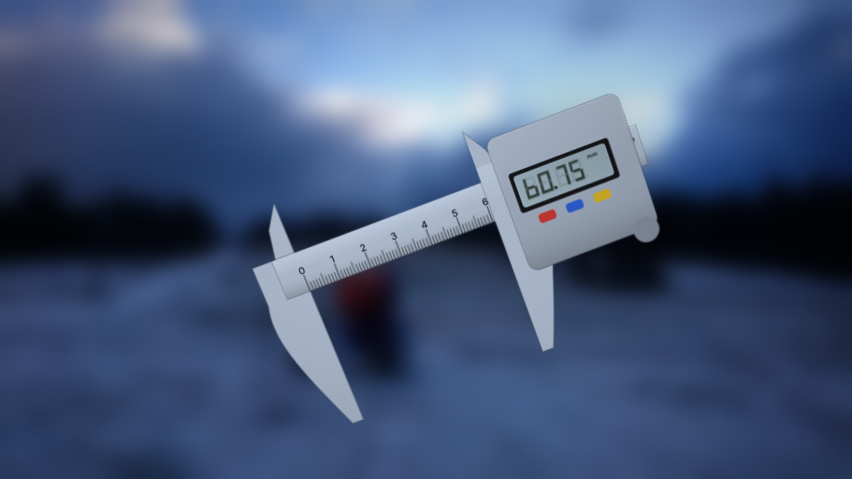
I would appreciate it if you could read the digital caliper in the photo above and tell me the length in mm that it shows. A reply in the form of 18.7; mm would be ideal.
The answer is 60.75; mm
